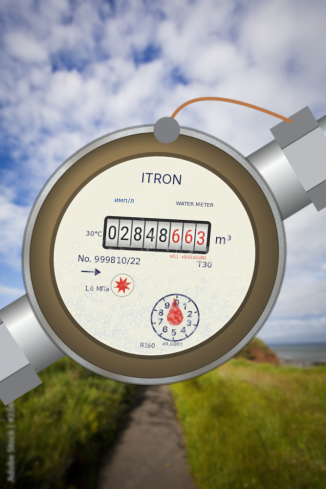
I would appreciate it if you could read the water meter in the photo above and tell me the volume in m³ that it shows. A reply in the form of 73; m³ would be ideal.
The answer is 2848.6629; m³
